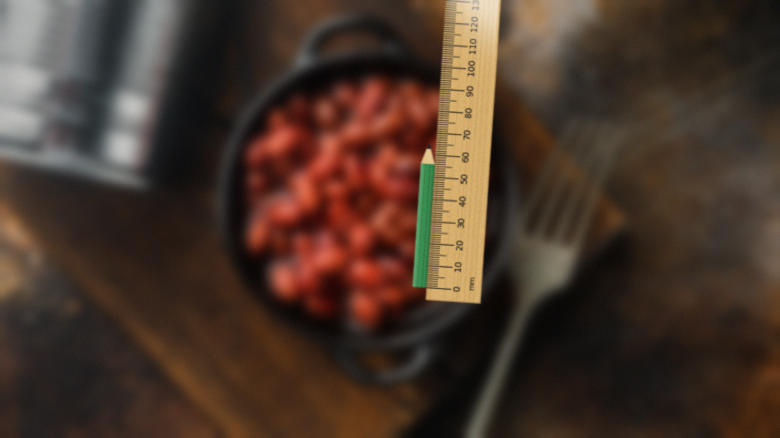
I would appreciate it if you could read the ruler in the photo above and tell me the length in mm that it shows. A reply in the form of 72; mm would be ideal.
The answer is 65; mm
